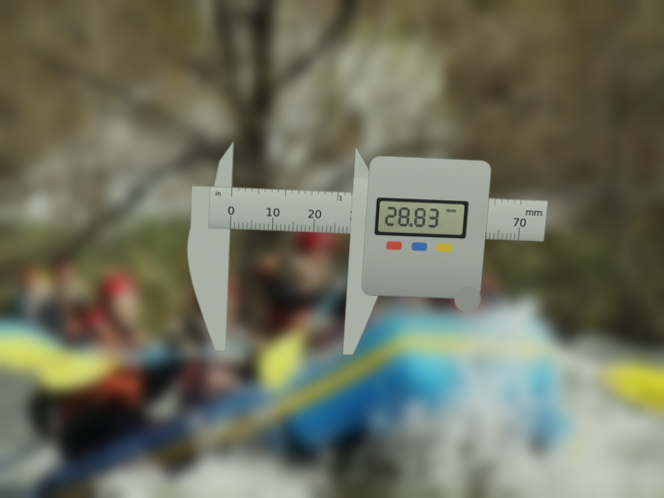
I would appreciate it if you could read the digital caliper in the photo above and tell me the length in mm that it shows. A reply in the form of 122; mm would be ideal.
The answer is 28.83; mm
